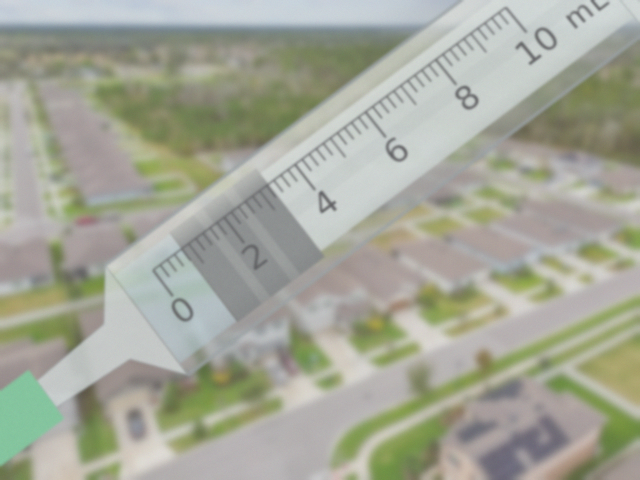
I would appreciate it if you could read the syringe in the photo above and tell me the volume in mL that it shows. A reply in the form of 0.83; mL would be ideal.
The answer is 0.8; mL
